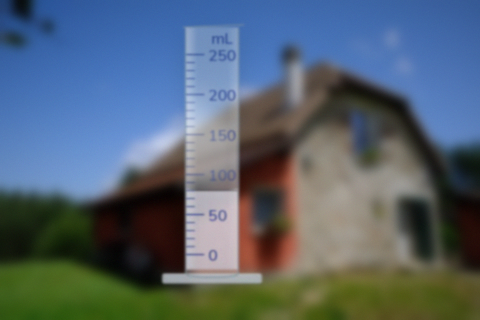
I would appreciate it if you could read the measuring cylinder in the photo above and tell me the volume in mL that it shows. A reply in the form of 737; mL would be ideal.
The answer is 80; mL
